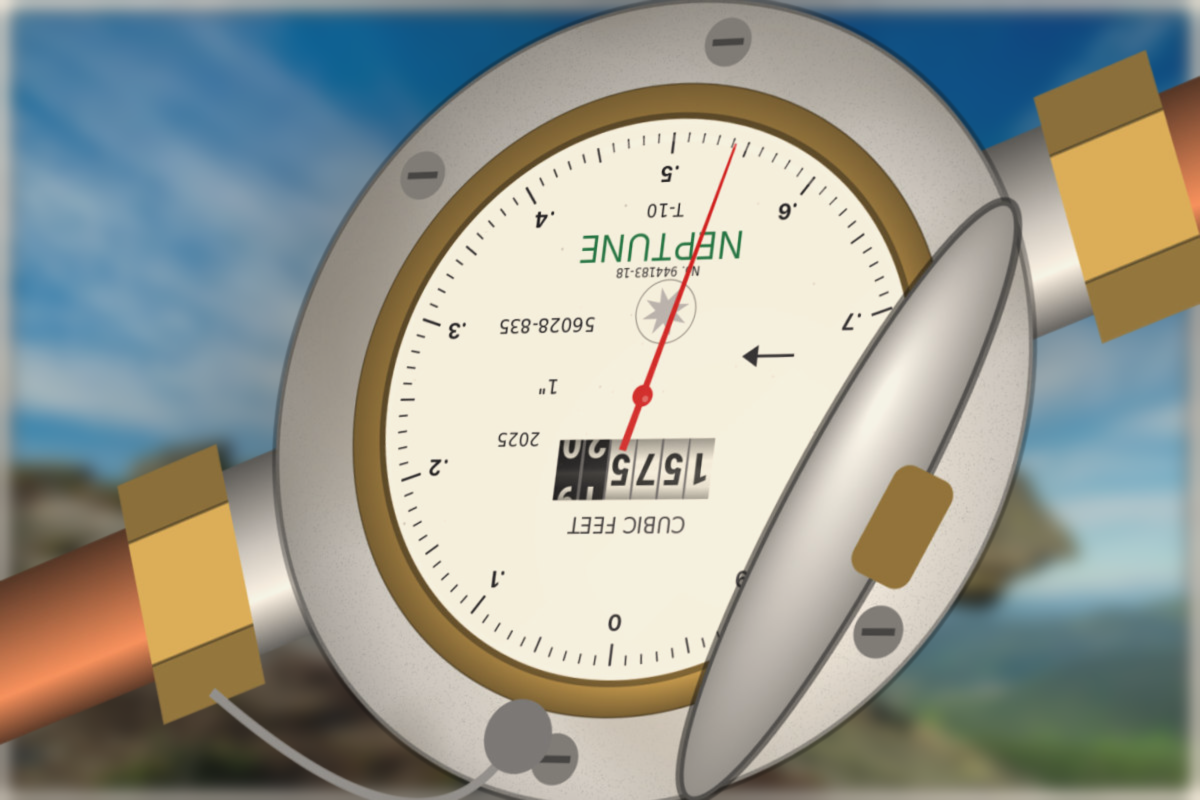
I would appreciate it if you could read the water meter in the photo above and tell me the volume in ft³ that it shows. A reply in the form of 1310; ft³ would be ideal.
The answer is 157519.54; ft³
